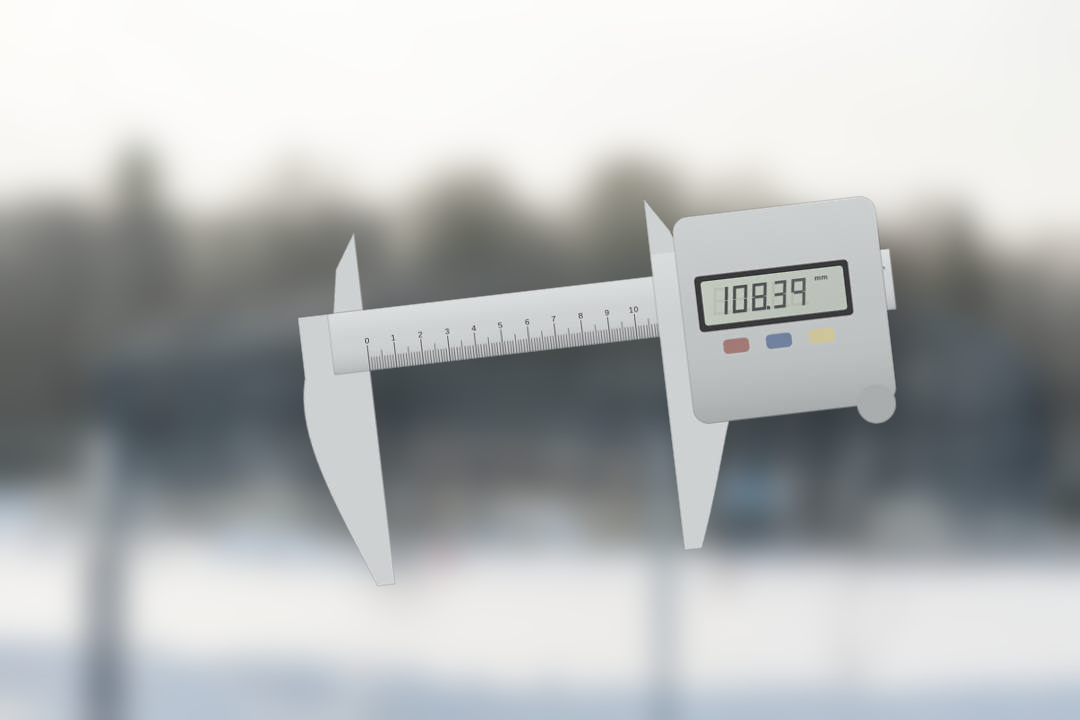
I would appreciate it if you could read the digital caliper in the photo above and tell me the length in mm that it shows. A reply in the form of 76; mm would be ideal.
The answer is 108.39; mm
